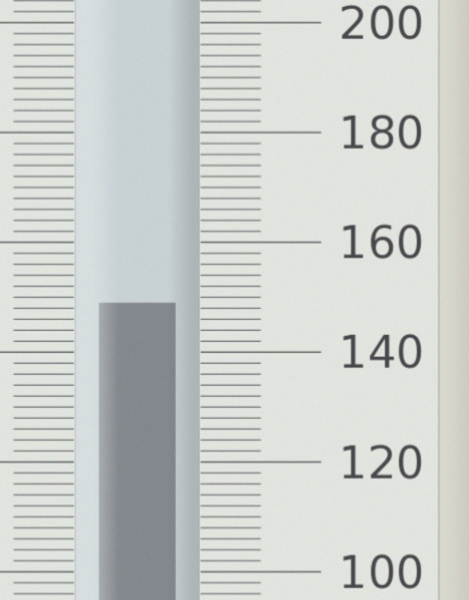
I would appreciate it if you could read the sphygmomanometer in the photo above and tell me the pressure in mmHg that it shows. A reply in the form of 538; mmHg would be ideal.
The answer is 149; mmHg
